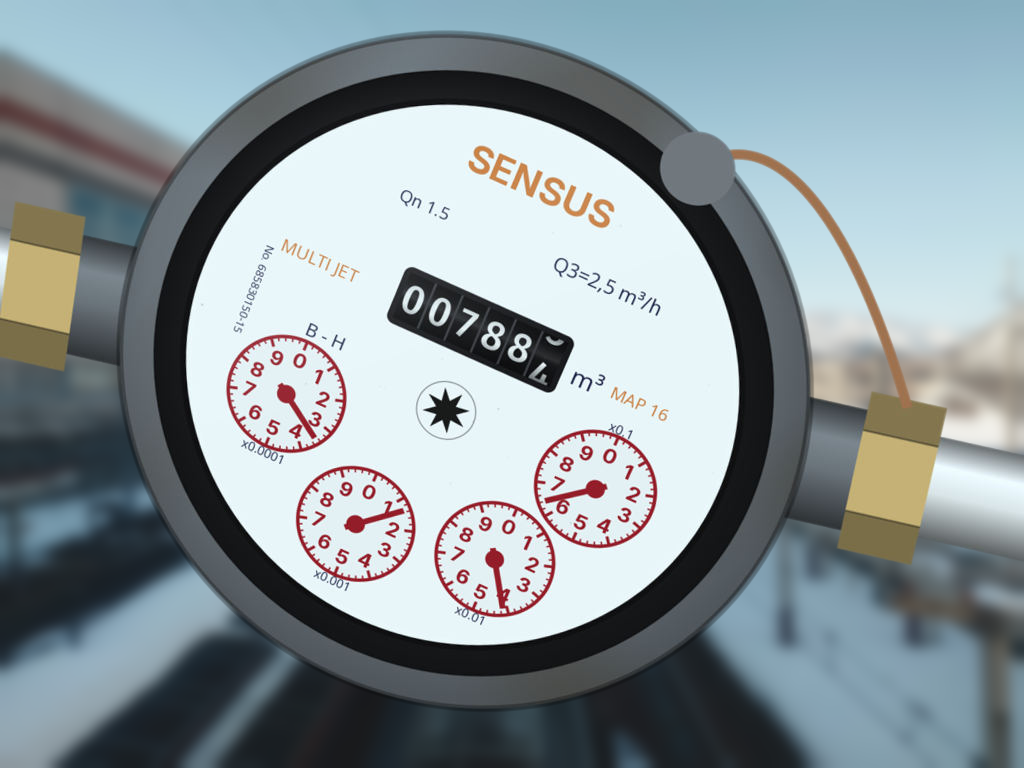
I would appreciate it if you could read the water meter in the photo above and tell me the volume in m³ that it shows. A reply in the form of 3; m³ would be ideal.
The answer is 7883.6413; m³
